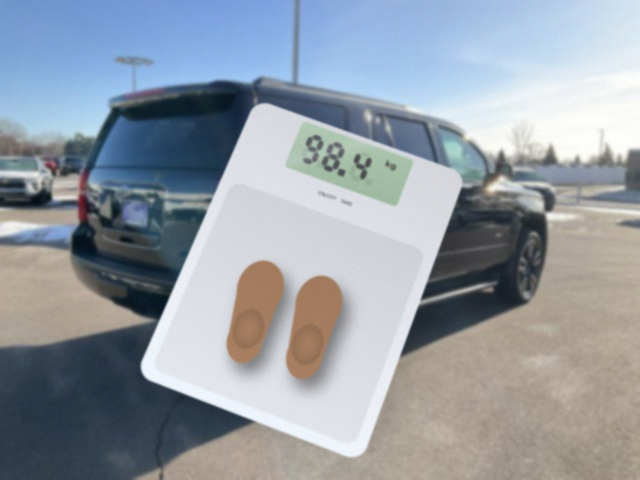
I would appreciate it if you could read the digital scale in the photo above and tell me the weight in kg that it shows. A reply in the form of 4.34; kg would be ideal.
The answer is 98.4; kg
